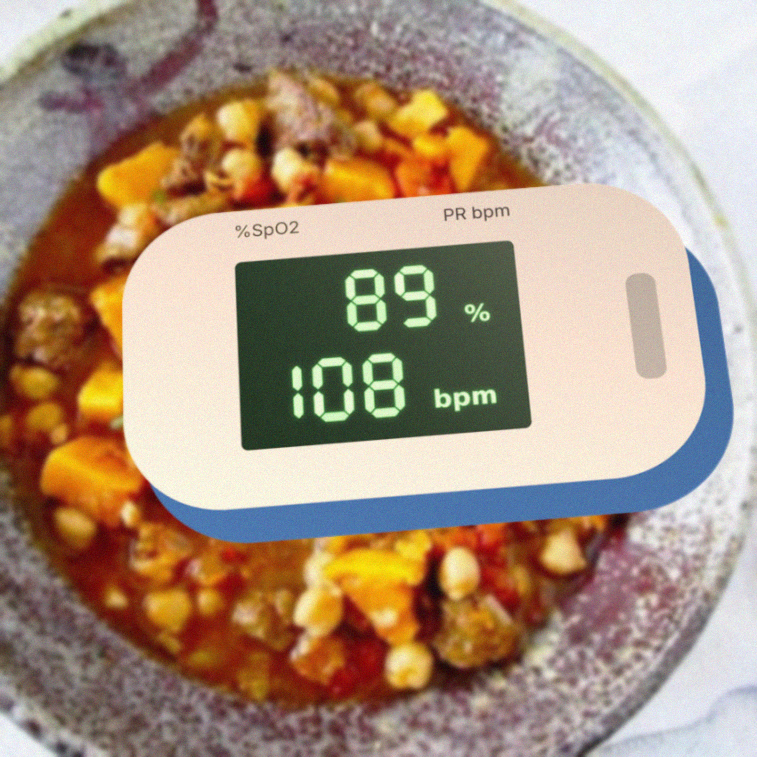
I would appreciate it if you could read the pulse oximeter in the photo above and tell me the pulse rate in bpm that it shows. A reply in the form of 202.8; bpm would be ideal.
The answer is 108; bpm
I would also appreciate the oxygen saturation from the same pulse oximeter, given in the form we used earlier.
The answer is 89; %
